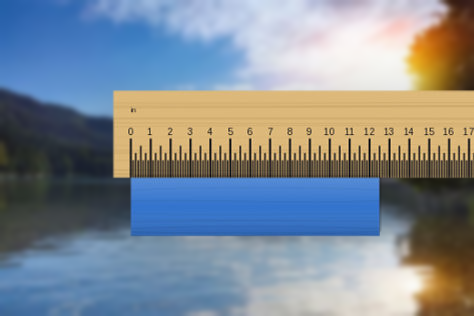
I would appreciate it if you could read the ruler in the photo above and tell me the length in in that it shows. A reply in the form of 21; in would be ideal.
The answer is 12.5; in
